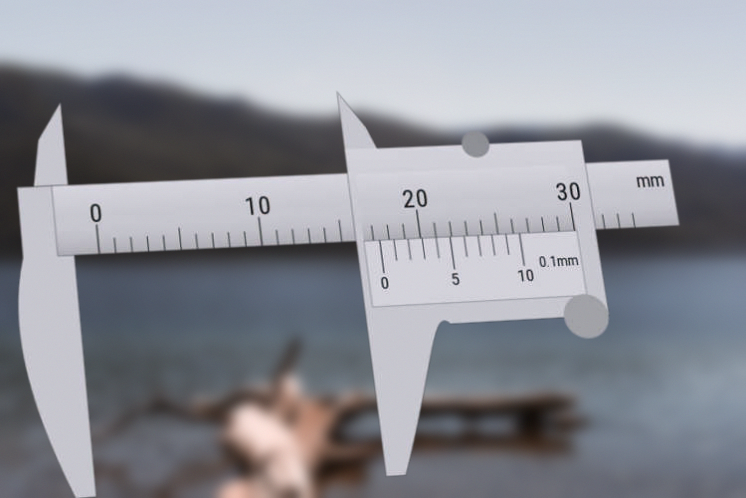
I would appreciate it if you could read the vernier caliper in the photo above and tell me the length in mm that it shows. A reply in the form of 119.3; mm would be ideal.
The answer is 17.4; mm
